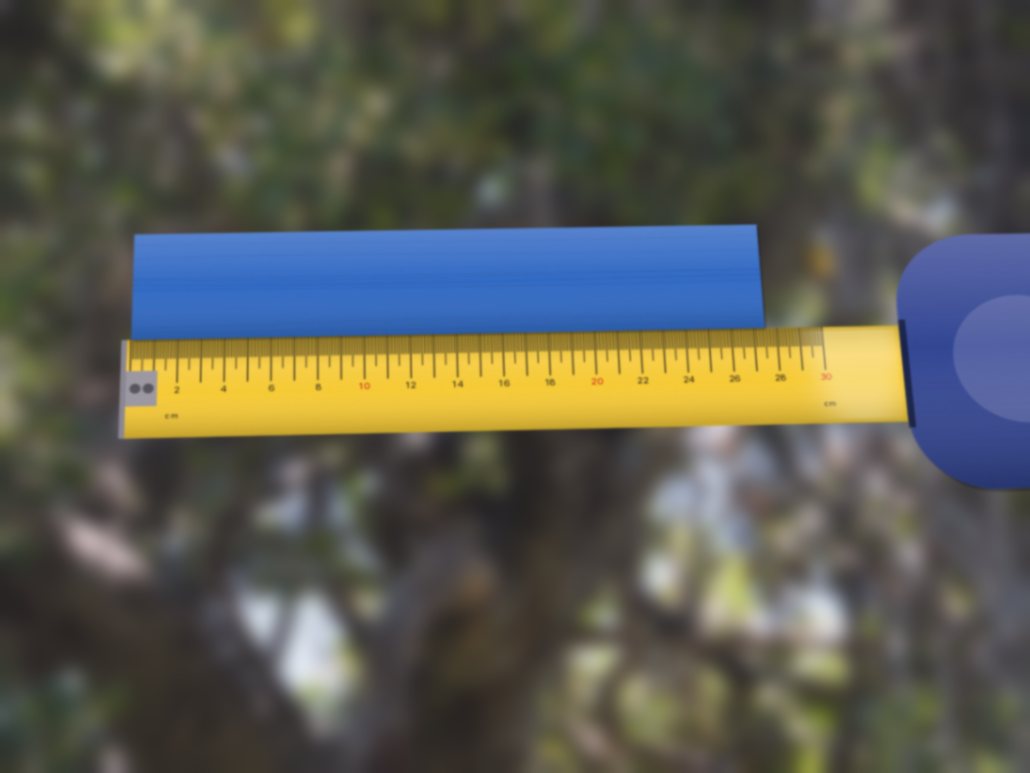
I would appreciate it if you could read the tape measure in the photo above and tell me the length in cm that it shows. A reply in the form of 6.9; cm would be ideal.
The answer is 27.5; cm
